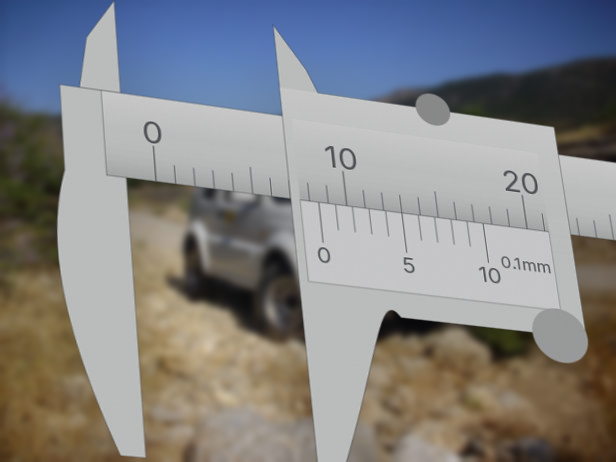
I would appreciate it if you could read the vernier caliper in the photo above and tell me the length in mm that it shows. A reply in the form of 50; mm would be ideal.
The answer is 8.5; mm
